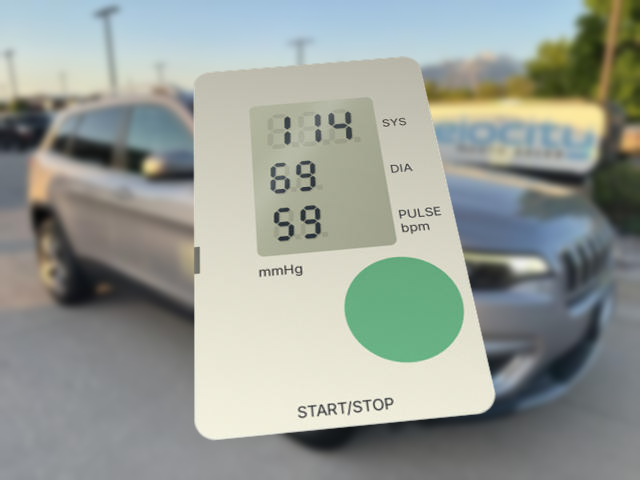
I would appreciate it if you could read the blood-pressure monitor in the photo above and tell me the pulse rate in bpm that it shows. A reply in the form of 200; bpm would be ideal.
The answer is 59; bpm
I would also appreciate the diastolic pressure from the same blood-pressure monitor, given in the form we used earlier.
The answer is 69; mmHg
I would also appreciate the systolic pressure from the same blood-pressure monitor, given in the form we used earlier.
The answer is 114; mmHg
